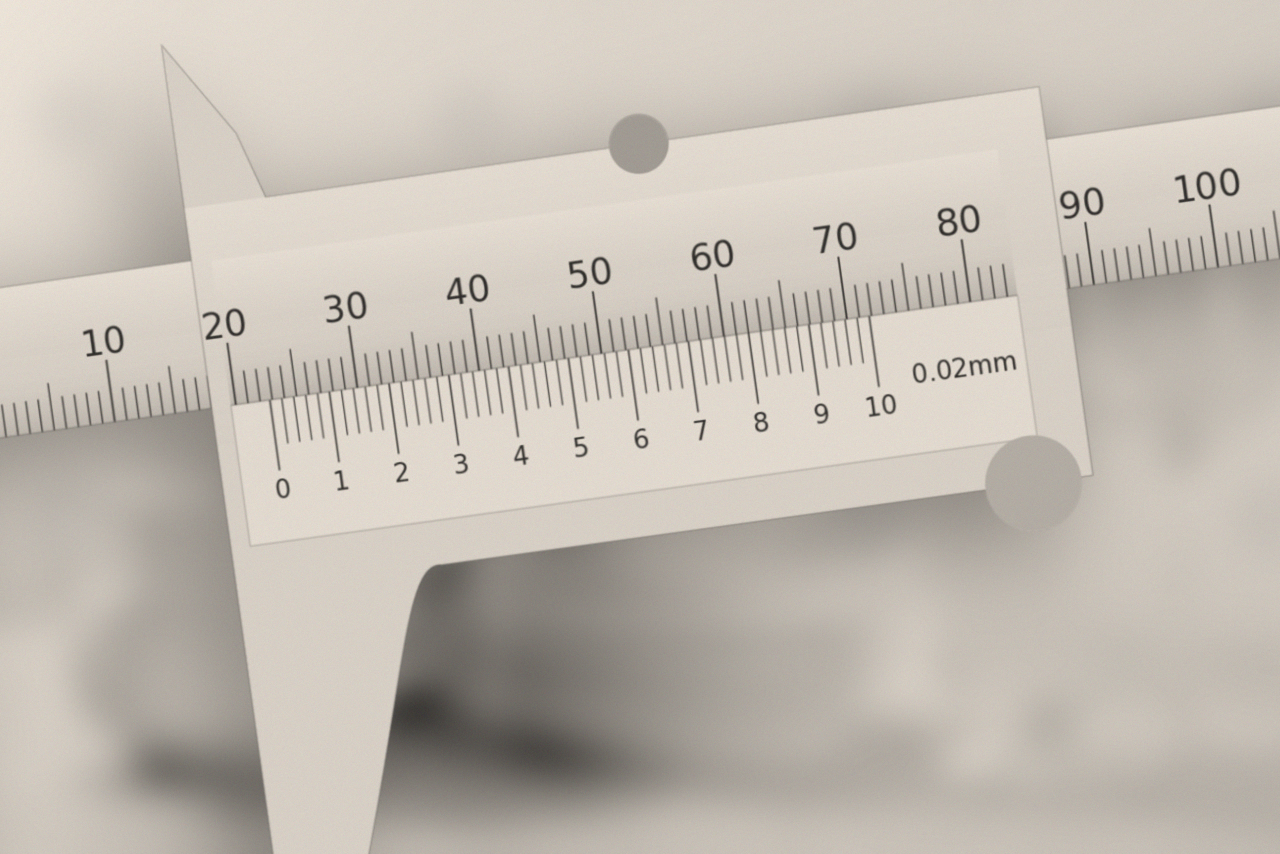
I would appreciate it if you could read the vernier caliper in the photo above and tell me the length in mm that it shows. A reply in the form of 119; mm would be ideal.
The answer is 22.8; mm
